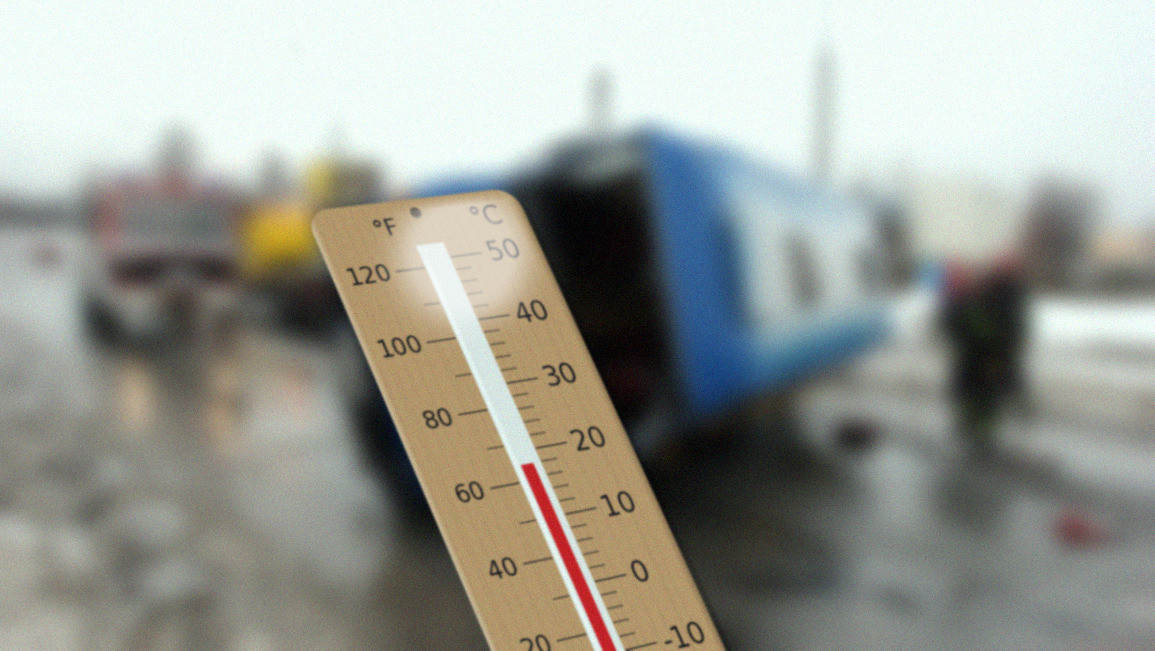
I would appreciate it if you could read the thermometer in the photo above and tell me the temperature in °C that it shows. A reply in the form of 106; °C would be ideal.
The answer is 18; °C
